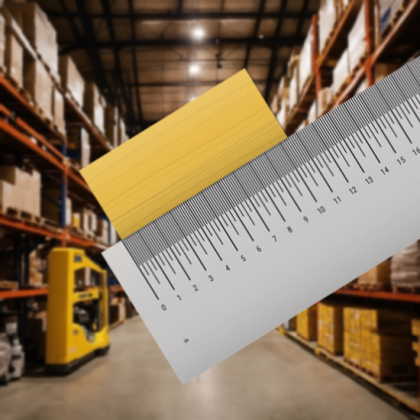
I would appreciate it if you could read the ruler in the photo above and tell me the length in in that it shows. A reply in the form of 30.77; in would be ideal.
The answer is 10.5; in
